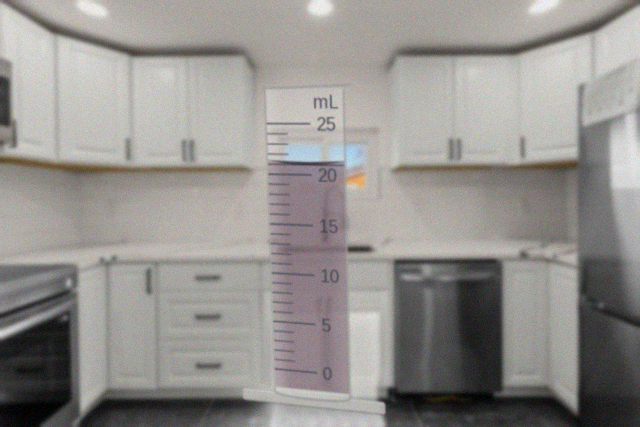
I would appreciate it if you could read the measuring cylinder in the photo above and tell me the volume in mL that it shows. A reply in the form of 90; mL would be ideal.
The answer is 21; mL
